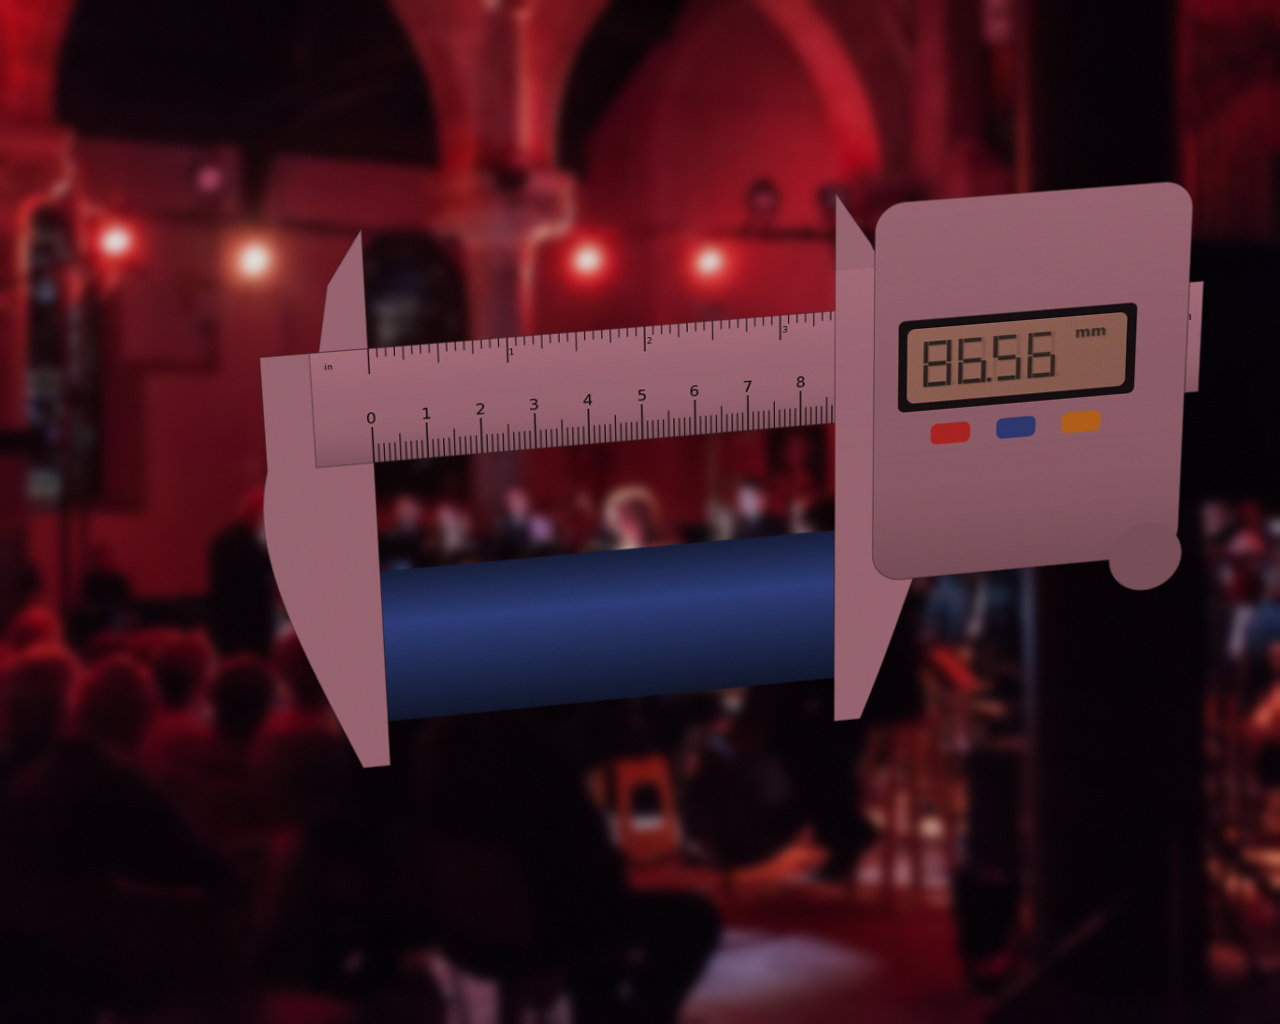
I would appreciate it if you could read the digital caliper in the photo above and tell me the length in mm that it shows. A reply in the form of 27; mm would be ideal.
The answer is 86.56; mm
